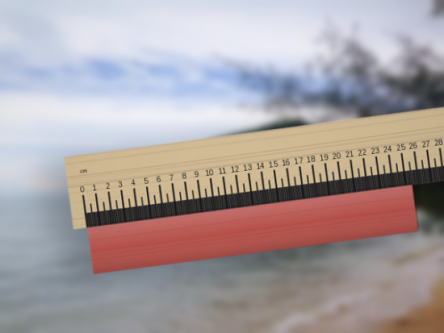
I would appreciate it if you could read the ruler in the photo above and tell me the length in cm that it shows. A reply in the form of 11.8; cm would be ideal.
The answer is 25.5; cm
